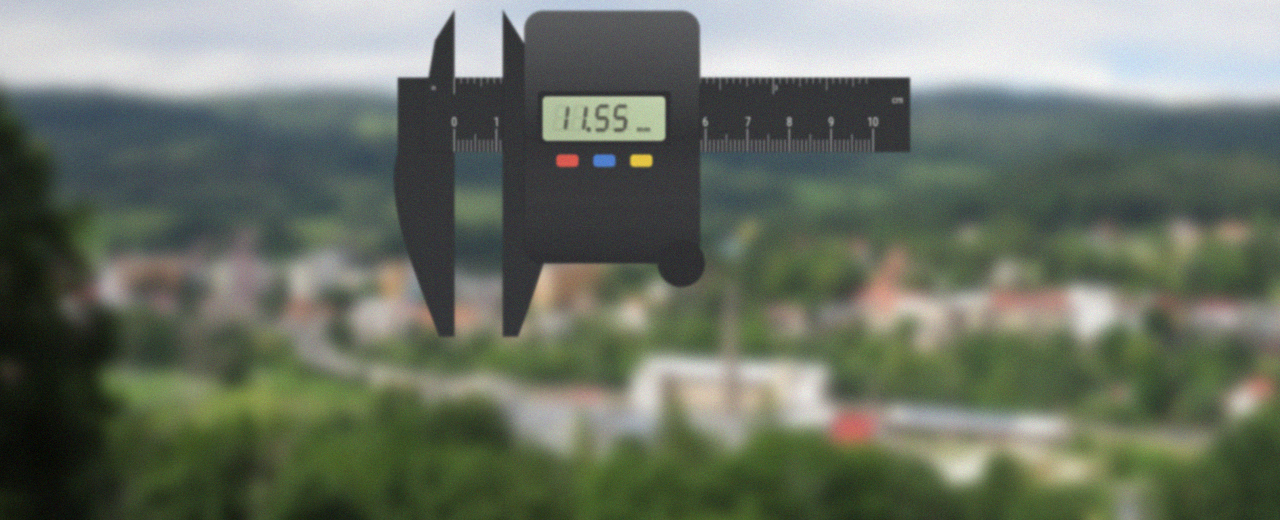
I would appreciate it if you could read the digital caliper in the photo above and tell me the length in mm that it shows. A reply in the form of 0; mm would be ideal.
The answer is 11.55; mm
